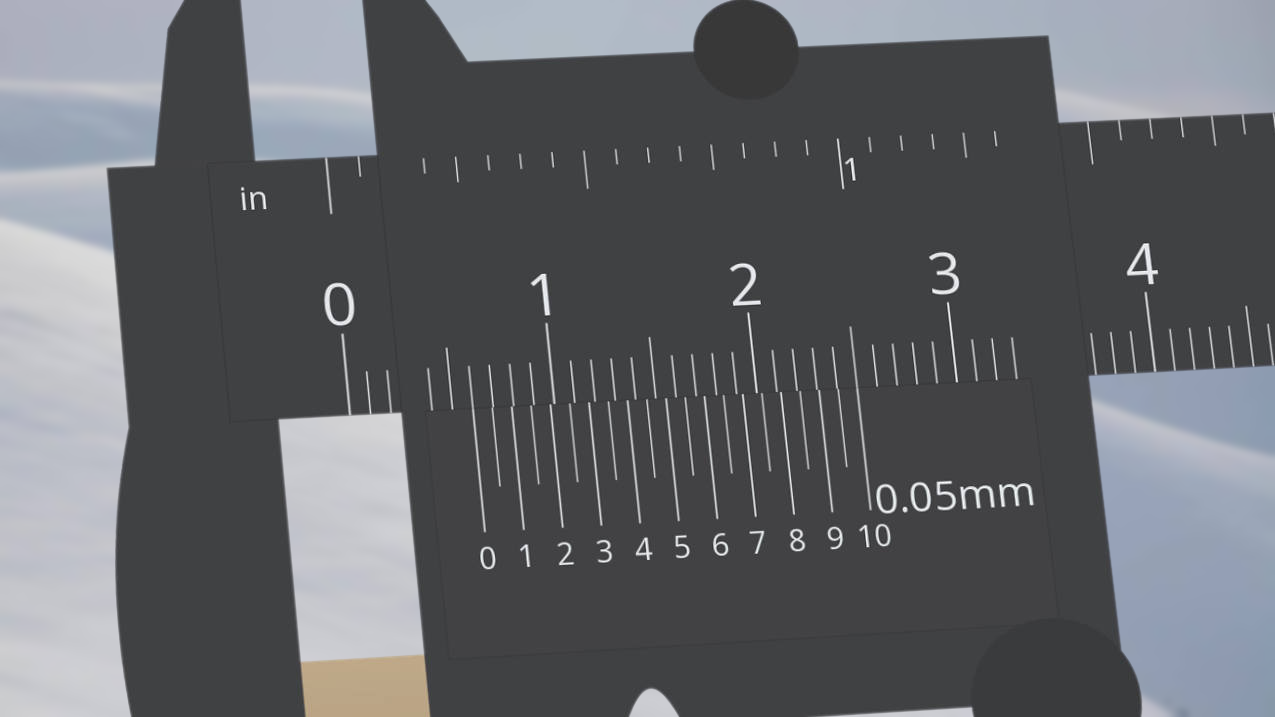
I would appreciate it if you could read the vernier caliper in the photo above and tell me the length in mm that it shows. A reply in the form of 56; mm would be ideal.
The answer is 6.0; mm
